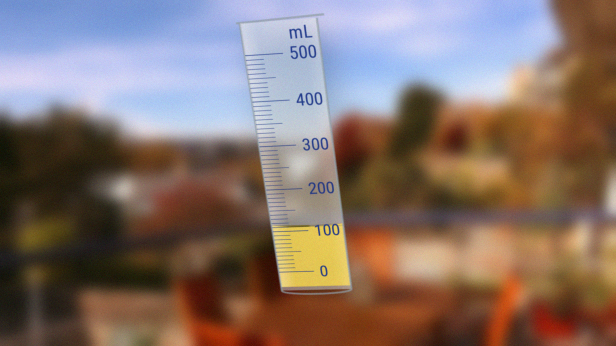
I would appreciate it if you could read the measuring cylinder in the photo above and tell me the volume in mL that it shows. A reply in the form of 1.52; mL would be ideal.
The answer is 110; mL
